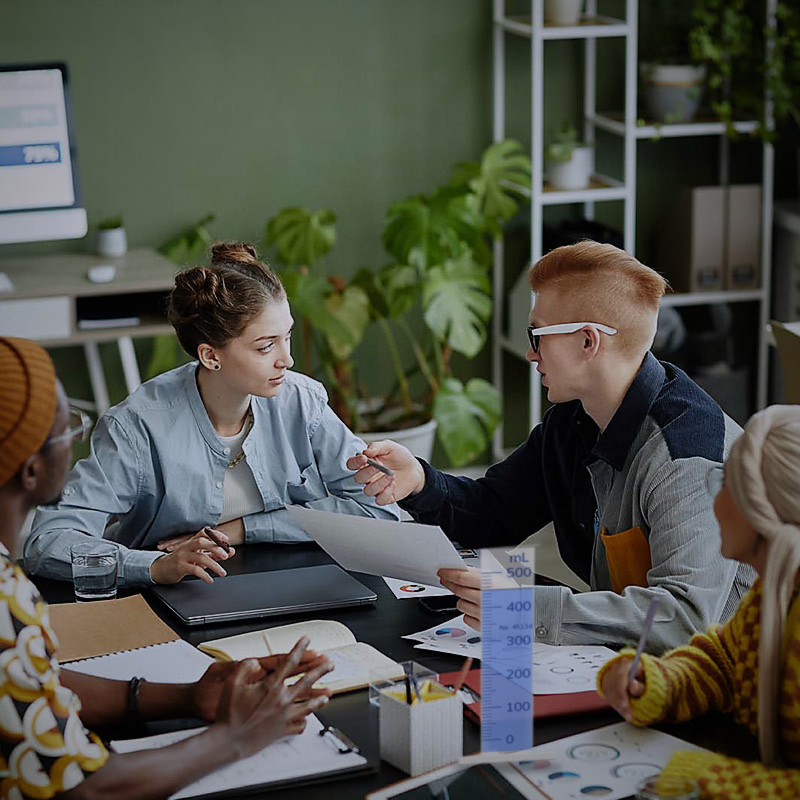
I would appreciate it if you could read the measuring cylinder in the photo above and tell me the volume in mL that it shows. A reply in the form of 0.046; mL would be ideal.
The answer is 450; mL
